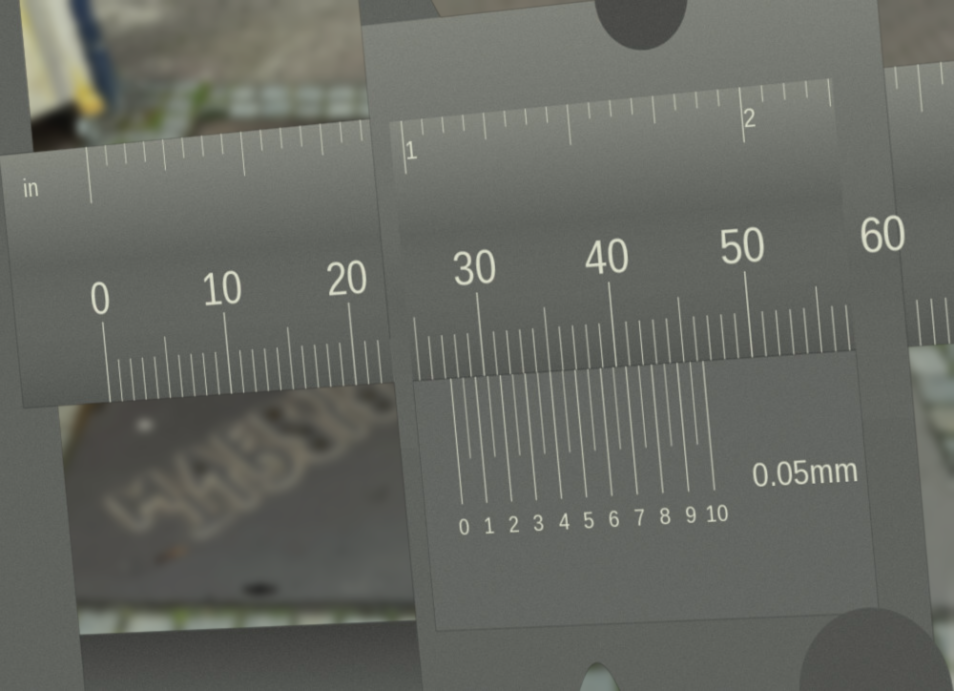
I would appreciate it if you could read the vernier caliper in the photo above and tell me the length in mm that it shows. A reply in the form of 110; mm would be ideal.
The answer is 27.4; mm
